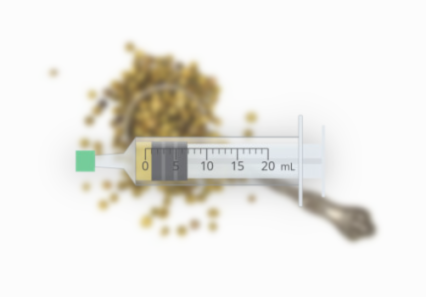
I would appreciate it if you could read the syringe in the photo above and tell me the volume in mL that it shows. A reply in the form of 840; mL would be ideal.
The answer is 1; mL
